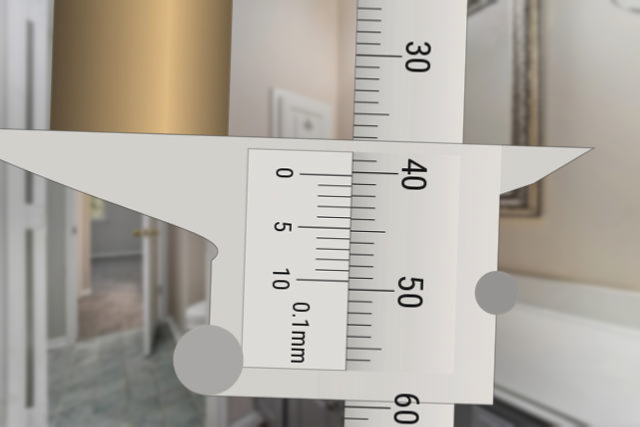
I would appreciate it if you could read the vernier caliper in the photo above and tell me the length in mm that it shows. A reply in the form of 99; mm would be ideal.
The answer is 40.3; mm
